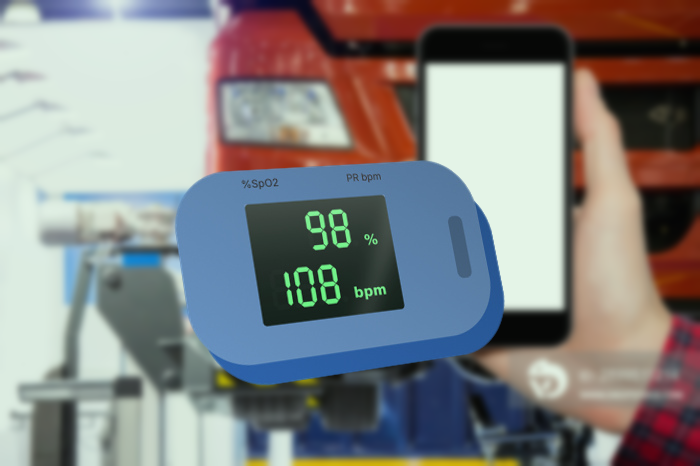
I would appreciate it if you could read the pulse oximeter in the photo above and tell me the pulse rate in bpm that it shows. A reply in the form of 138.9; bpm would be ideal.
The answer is 108; bpm
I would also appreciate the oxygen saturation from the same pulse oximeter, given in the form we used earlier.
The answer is 98; %
